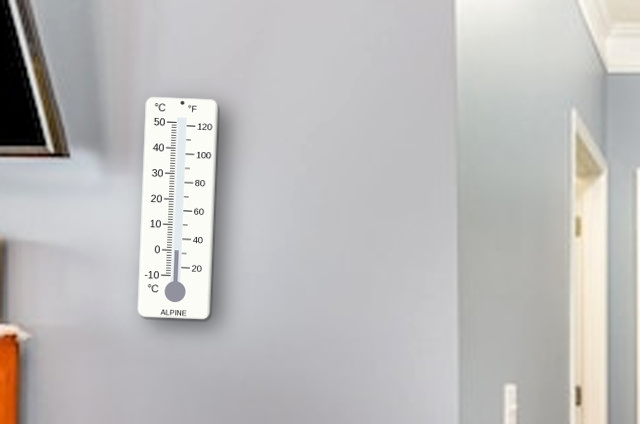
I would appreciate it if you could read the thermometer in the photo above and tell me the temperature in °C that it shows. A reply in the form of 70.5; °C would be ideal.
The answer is 0; °C
